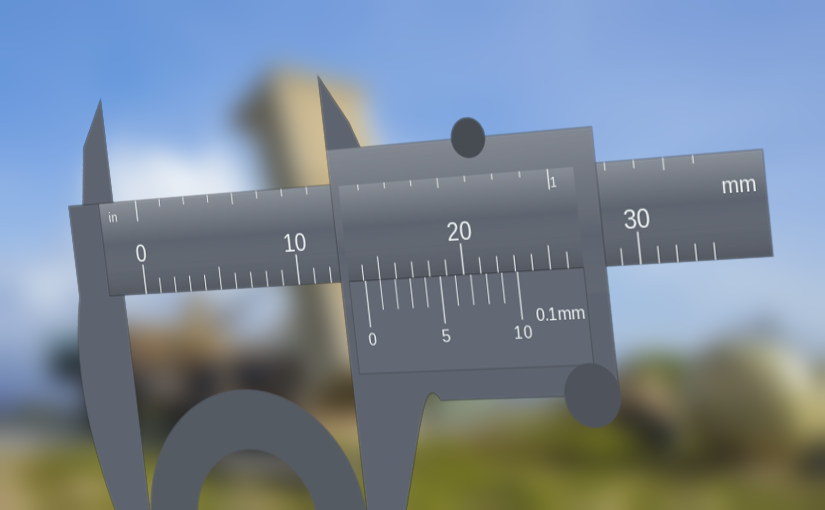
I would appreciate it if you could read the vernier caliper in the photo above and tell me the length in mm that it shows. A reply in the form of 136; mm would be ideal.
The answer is 14.1; mm
